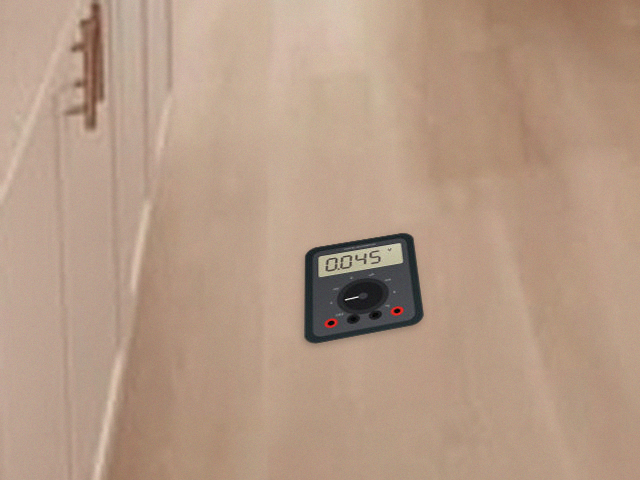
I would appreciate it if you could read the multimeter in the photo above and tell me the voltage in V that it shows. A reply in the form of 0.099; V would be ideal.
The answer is 0.045; V
